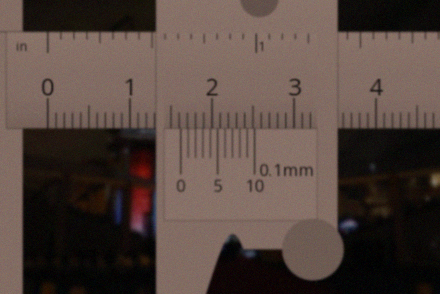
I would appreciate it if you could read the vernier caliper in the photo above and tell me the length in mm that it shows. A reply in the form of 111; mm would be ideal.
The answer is 16.2; mm
